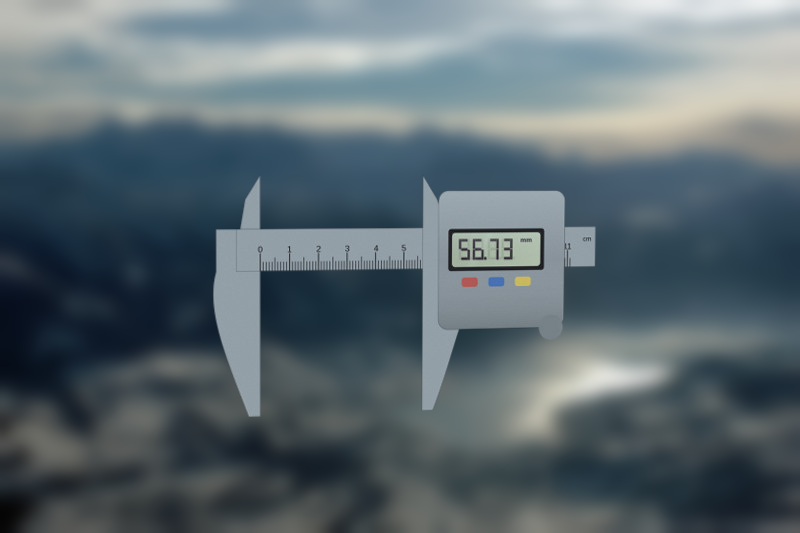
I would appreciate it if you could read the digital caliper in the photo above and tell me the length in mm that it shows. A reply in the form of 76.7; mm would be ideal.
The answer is 56.73; mm
